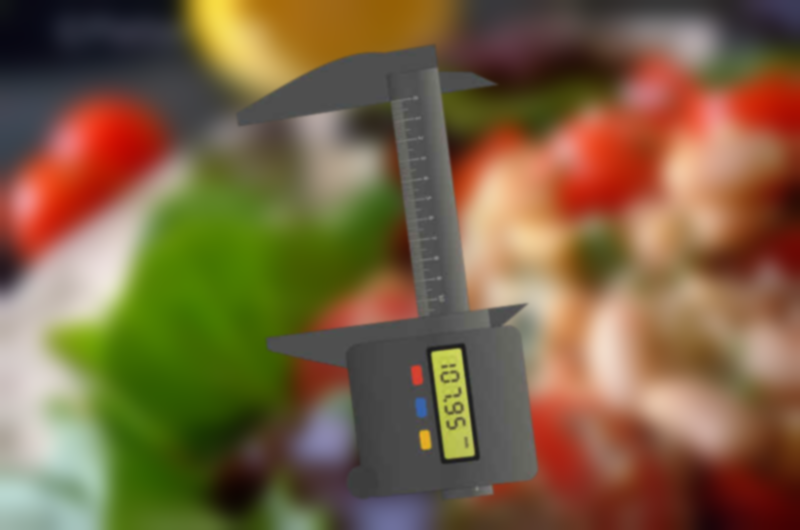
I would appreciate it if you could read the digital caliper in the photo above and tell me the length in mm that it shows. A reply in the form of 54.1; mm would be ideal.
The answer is 107.95; mm
